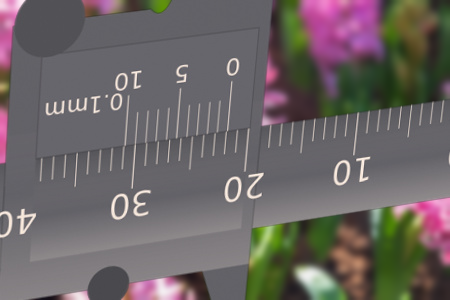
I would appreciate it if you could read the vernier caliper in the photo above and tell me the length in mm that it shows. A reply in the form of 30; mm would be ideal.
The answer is 21.9; mm
